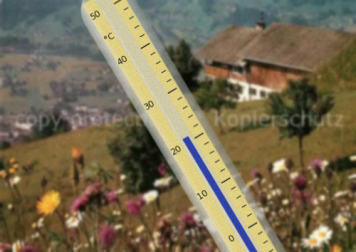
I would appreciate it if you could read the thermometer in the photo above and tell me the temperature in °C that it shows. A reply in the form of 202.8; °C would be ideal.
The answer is 21; °C
